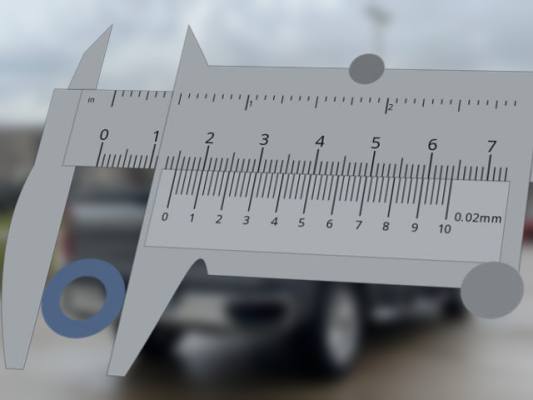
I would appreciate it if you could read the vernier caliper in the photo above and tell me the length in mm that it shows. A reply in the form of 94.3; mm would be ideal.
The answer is 15.0; mm
